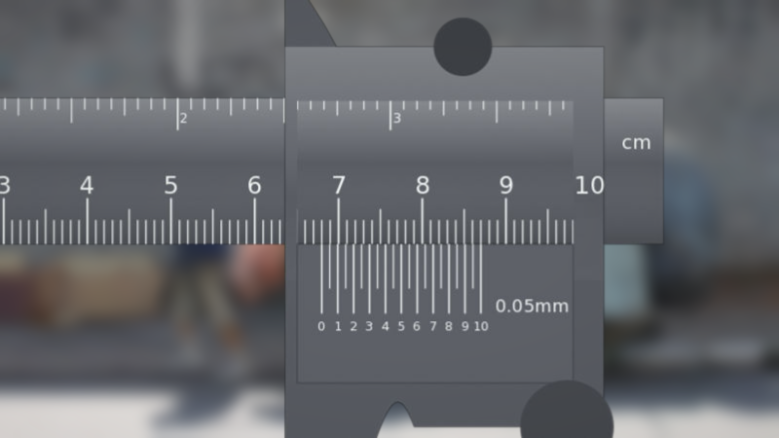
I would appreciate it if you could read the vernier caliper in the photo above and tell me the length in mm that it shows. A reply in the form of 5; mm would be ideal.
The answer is 68.0; mm
